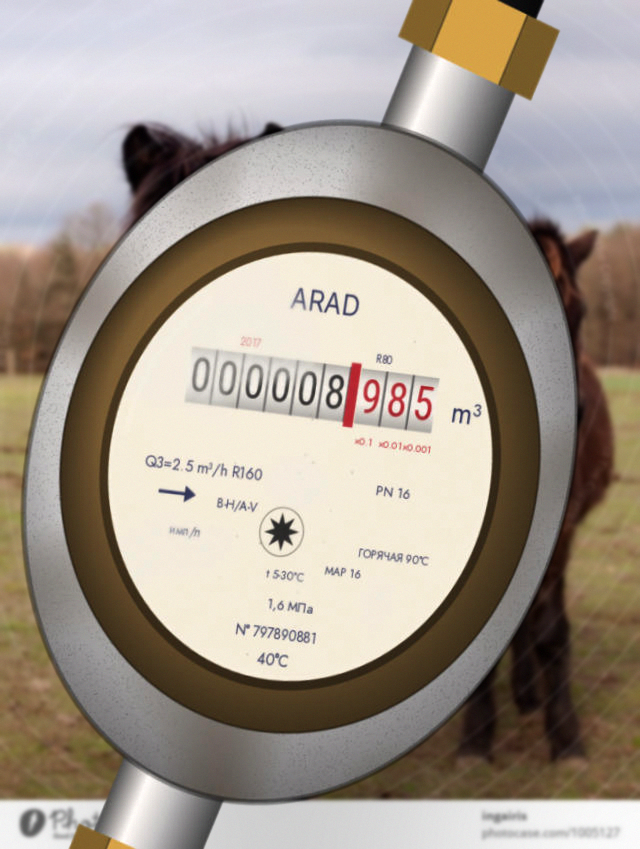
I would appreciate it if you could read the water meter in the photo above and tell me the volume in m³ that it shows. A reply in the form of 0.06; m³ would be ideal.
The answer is 8.985; m³
